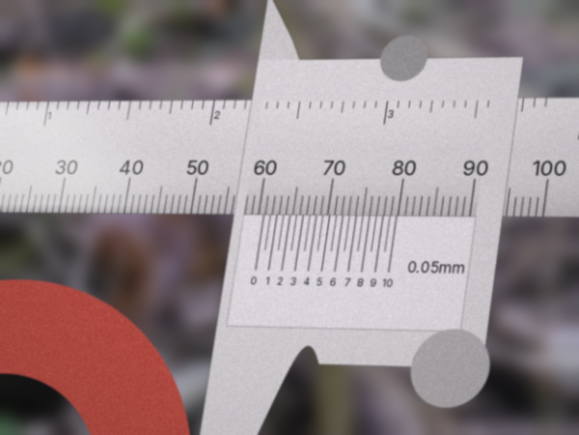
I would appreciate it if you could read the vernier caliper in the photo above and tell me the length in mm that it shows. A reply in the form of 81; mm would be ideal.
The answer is 60.8; mm
